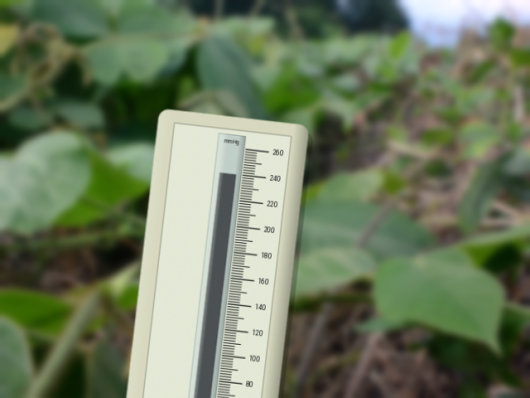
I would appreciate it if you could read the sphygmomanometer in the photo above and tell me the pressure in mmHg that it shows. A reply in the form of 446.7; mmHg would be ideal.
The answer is 240; mmHg
